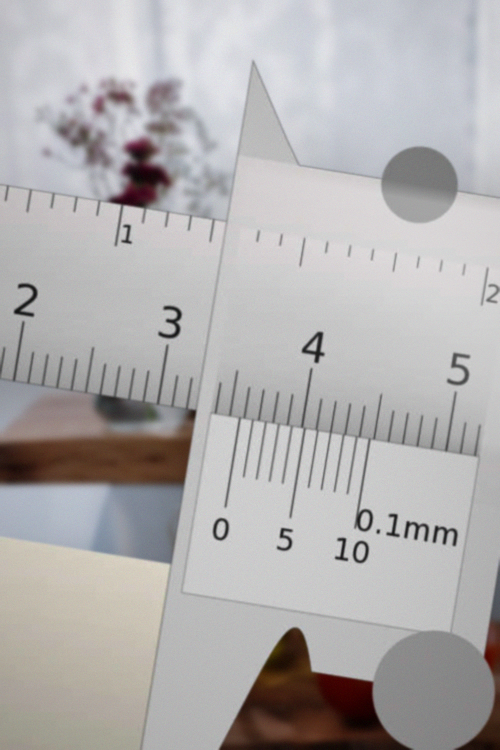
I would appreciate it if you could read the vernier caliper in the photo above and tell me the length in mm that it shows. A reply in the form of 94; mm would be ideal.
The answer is 35.7; mm
